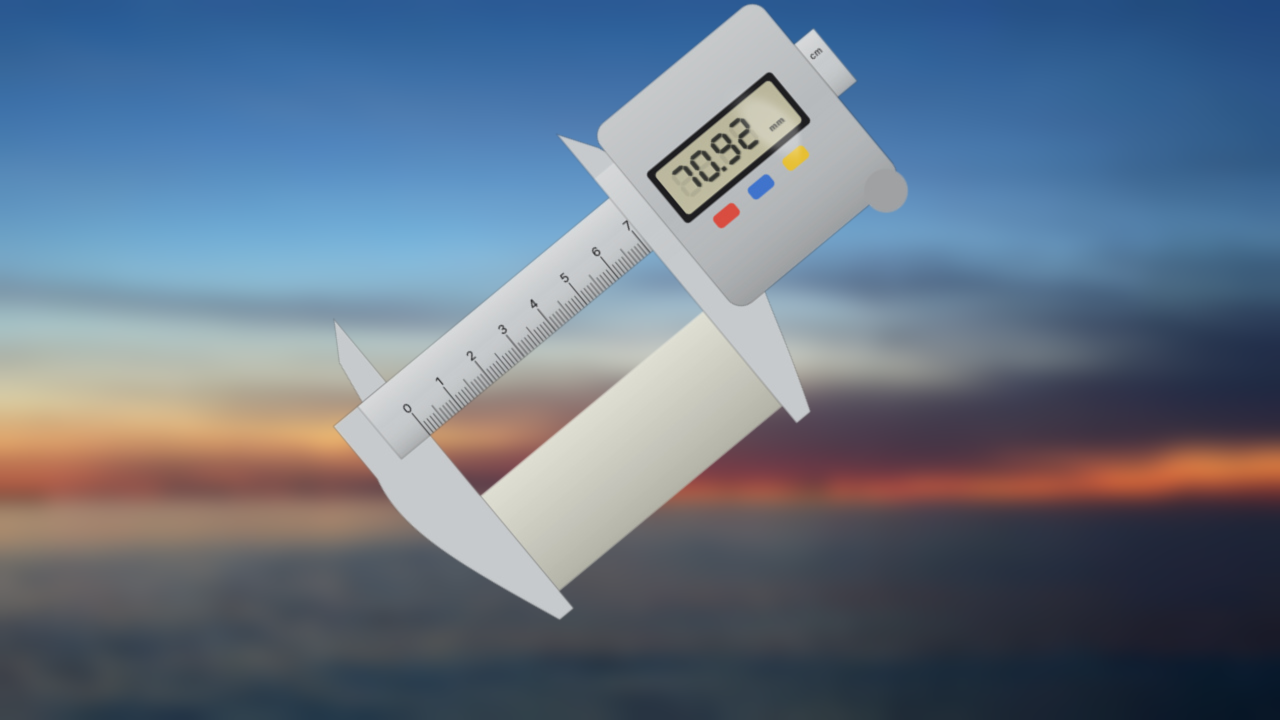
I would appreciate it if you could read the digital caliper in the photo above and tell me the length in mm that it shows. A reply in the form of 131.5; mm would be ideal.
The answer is 70.92; mm
